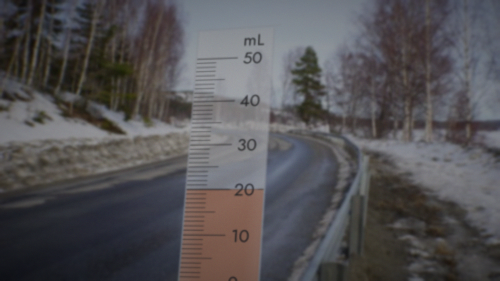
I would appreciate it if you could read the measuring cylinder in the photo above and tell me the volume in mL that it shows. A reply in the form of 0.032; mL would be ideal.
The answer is 20; mL
